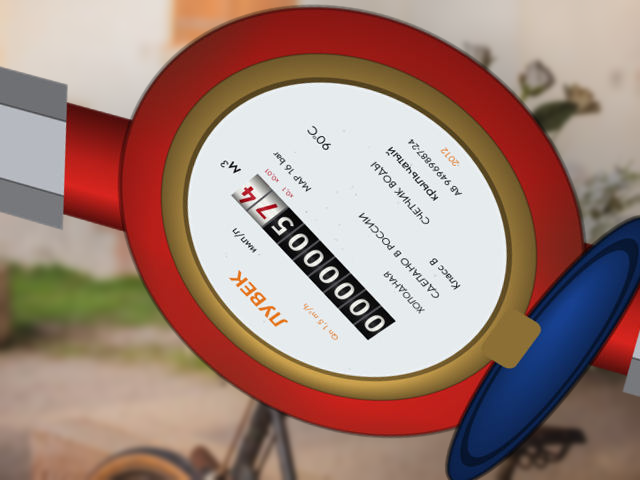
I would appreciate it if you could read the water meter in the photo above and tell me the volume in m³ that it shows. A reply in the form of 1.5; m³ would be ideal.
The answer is 5.74; m³
